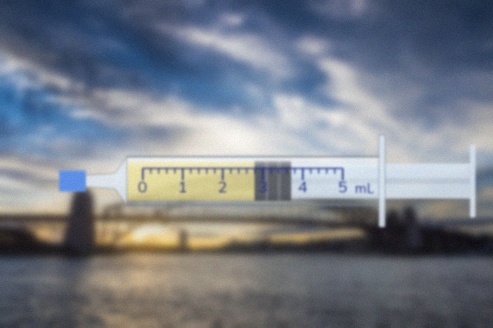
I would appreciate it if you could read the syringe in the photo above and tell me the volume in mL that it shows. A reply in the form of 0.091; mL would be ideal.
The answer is 2.8; mL
